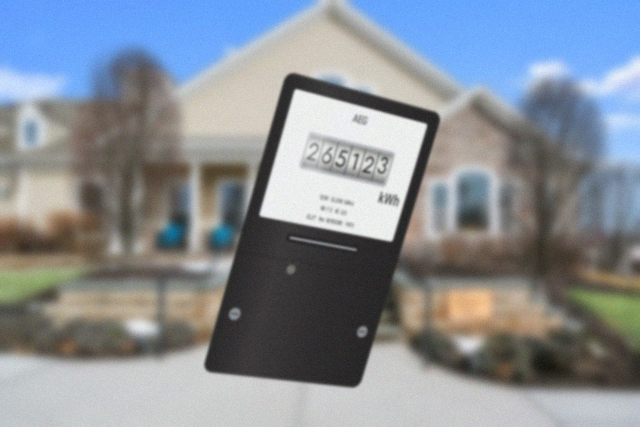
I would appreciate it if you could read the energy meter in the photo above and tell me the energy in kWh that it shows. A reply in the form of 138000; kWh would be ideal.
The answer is 265123; kWh
